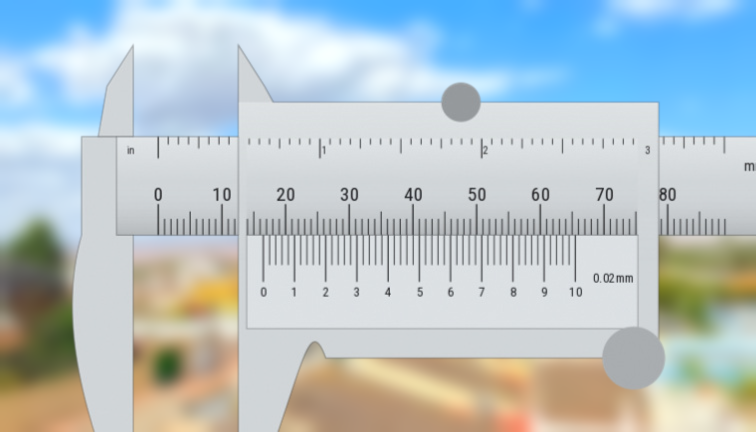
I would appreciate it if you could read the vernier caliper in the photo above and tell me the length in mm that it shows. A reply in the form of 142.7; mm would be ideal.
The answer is 16.5; mm
